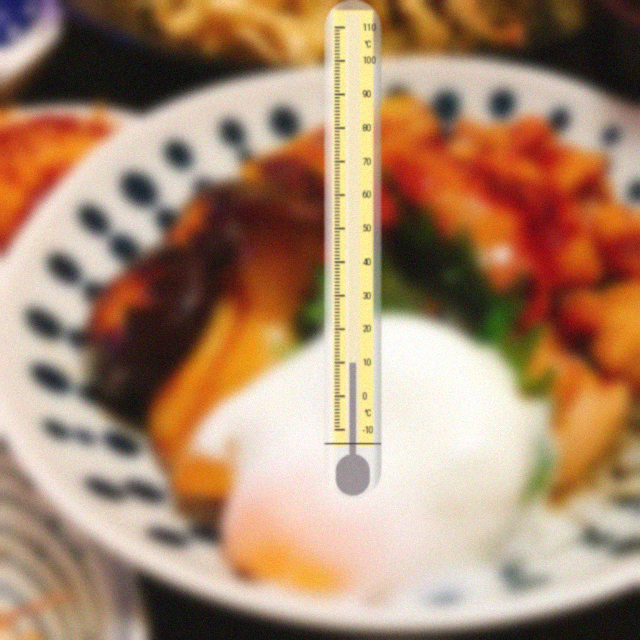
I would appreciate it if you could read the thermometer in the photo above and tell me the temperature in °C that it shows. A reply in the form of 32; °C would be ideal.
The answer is 10; °C
